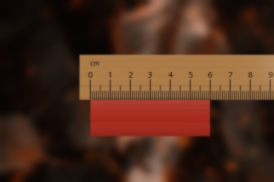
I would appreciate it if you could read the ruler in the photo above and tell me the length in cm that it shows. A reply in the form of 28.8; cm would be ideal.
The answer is 6; cm
